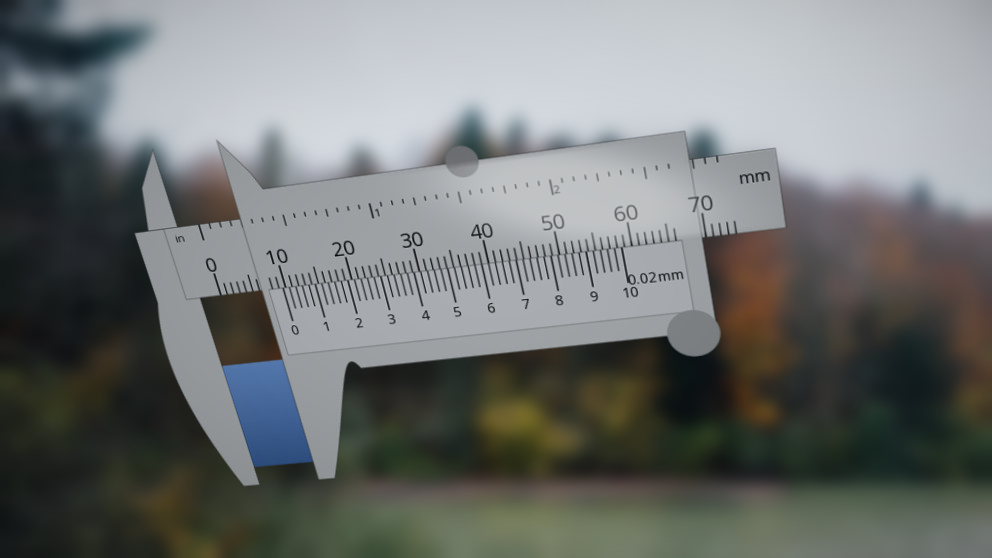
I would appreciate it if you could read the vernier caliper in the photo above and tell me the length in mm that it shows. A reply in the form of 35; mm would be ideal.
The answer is 9.6; mm
